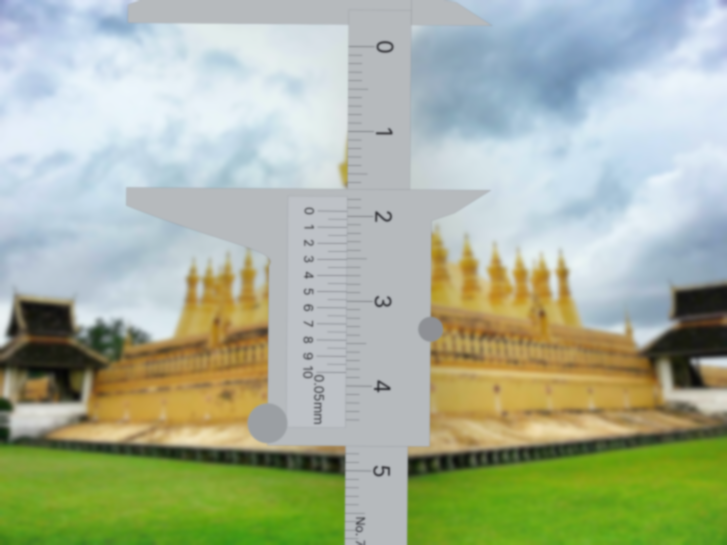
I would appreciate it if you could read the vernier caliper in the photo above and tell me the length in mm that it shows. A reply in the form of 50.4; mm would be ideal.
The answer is 19.4; mm
